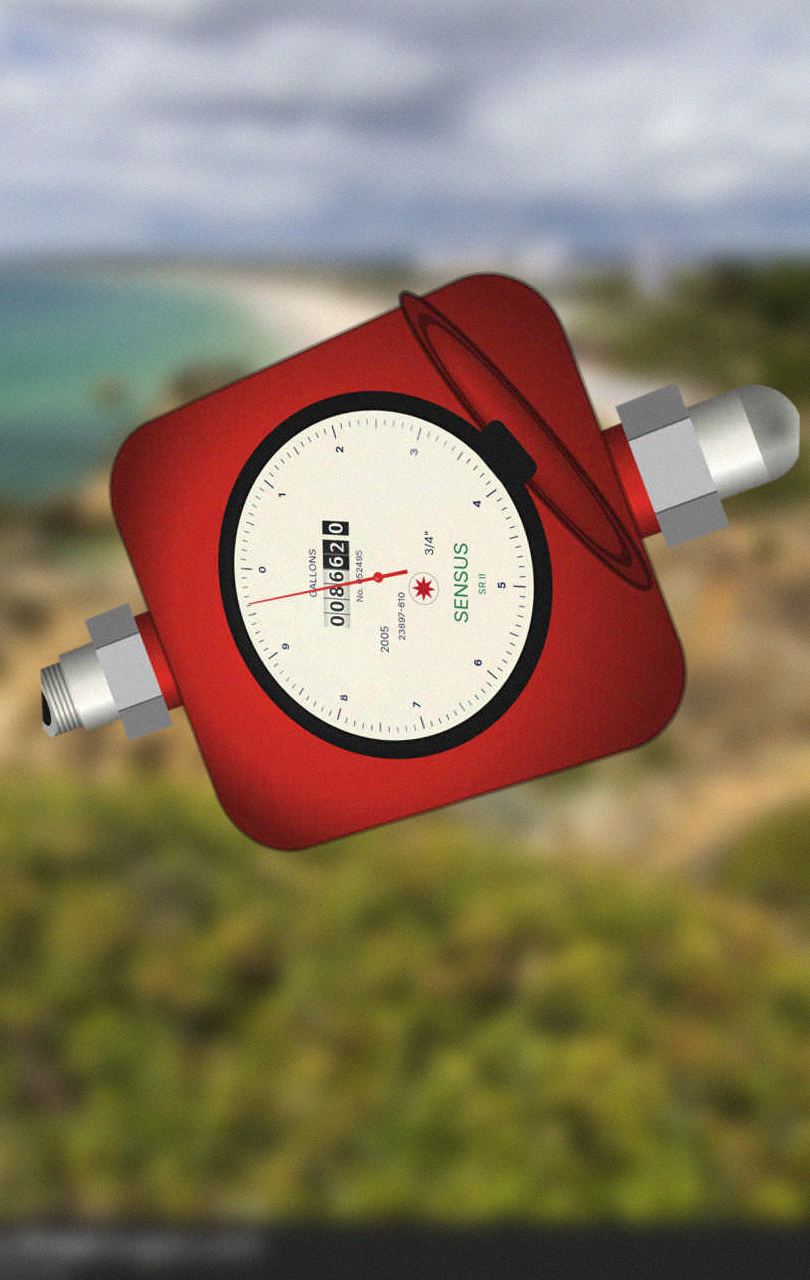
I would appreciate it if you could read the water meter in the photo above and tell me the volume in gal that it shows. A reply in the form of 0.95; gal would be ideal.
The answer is 86619.6; gal
